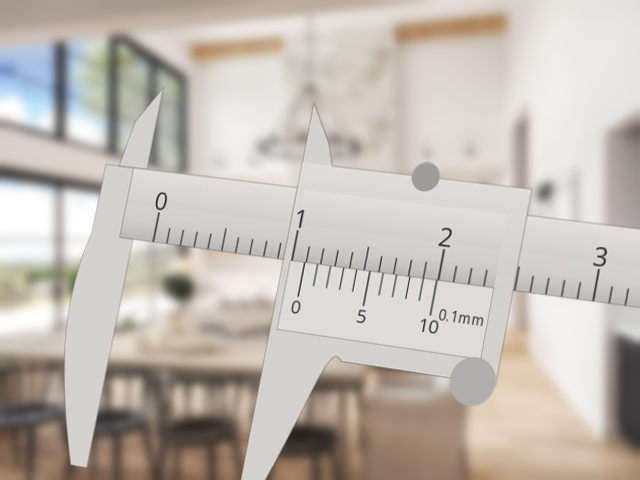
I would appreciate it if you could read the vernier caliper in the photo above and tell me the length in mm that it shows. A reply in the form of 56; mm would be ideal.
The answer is 10.9; mm
